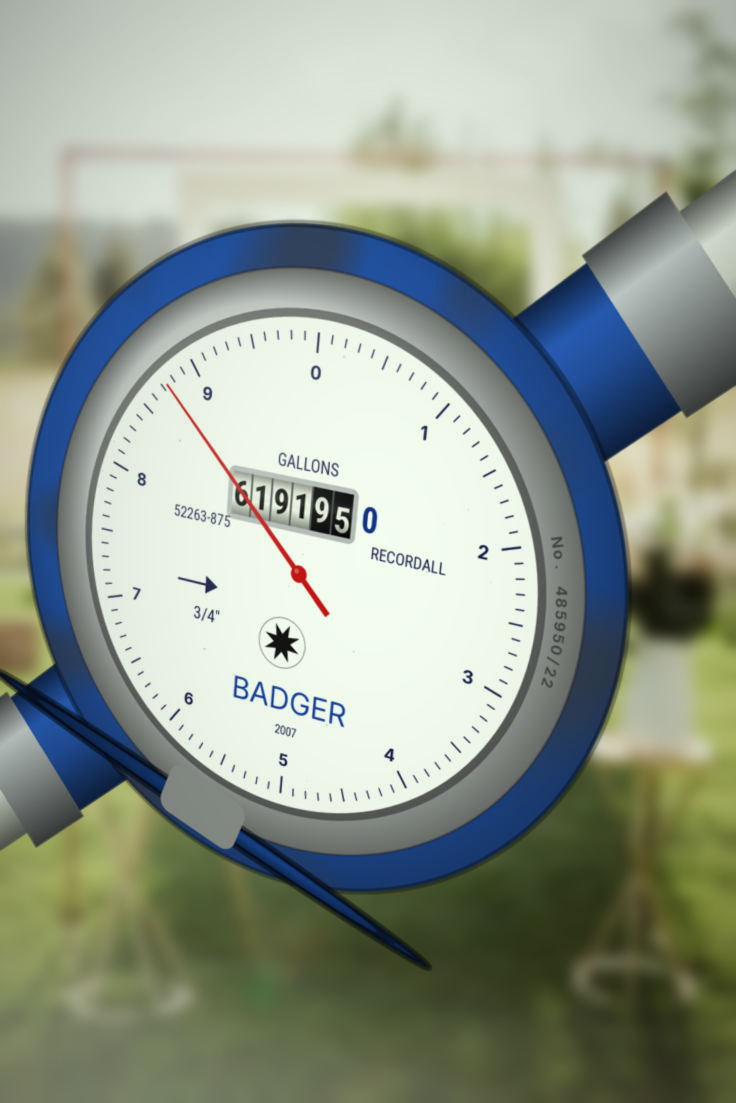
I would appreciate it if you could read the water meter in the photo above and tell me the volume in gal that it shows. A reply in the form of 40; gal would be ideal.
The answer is 6191948.7; gal
